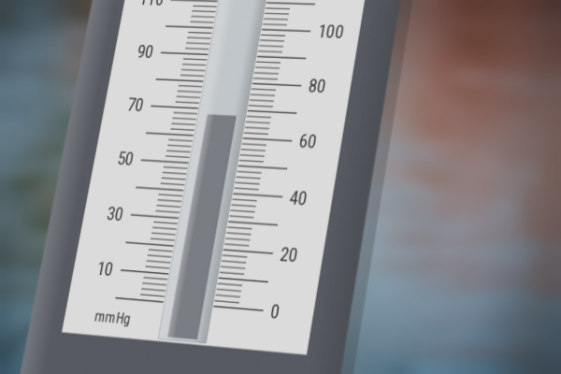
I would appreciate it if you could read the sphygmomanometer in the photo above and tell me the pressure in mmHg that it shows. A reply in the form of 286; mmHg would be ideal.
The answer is 68; mmHg
